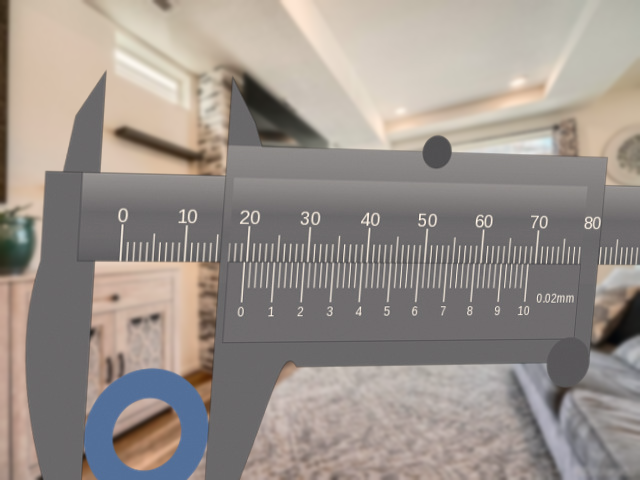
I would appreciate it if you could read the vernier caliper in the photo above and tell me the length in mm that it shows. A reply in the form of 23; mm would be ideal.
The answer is 19.6; mm
